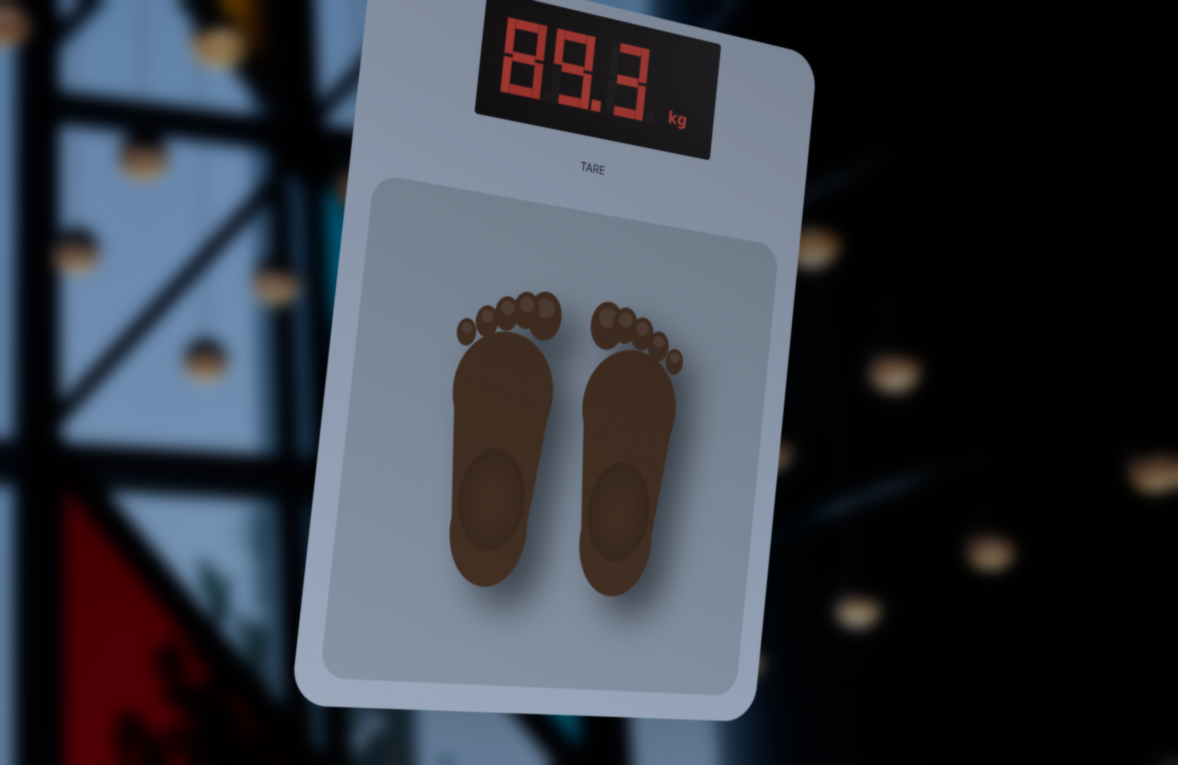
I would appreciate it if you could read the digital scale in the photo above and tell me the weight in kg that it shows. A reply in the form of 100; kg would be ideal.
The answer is 89.3; kg
